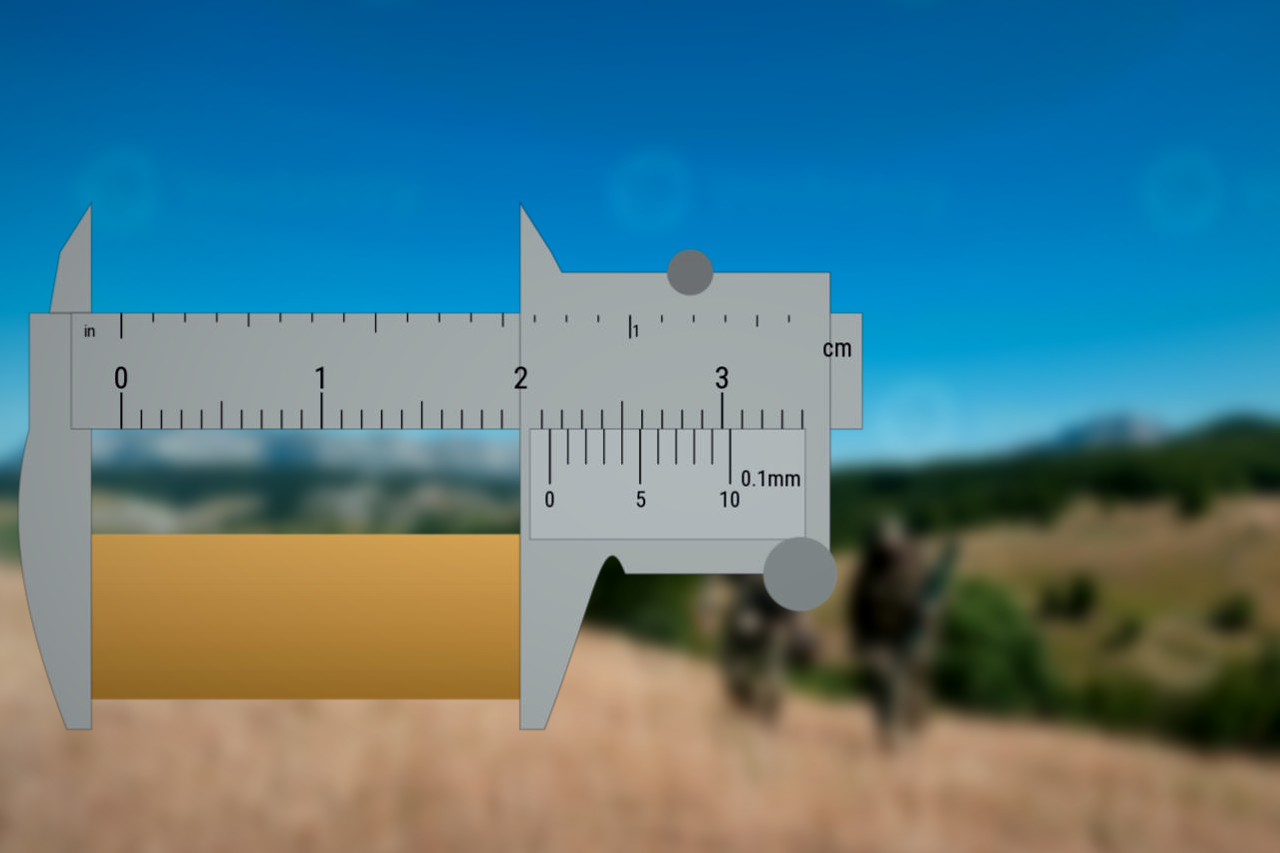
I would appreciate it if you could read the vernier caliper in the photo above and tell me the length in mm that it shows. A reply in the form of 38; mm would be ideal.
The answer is 21.4; mm
